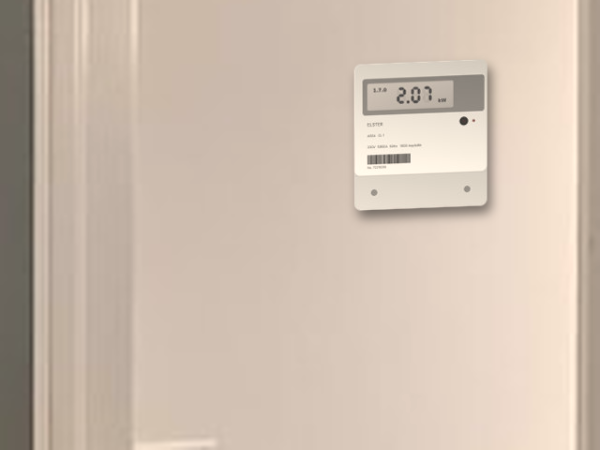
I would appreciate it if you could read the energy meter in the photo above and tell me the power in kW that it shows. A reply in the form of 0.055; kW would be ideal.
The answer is 2.07; kW
